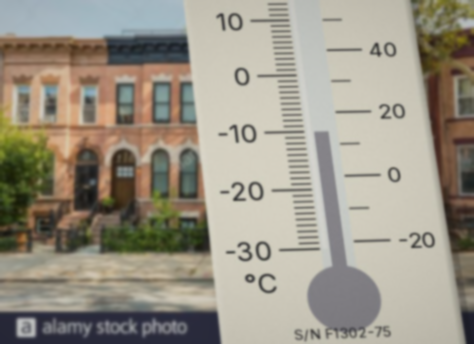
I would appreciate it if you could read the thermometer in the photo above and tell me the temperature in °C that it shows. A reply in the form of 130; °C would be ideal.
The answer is -10; °C
